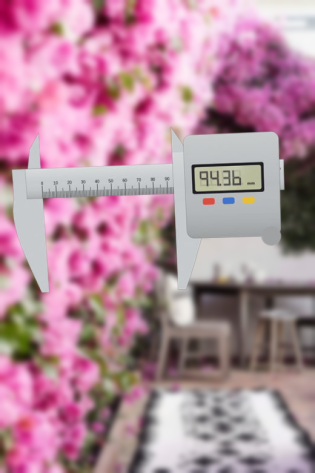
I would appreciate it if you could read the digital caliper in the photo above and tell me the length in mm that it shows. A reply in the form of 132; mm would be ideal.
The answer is 94.36; mm
